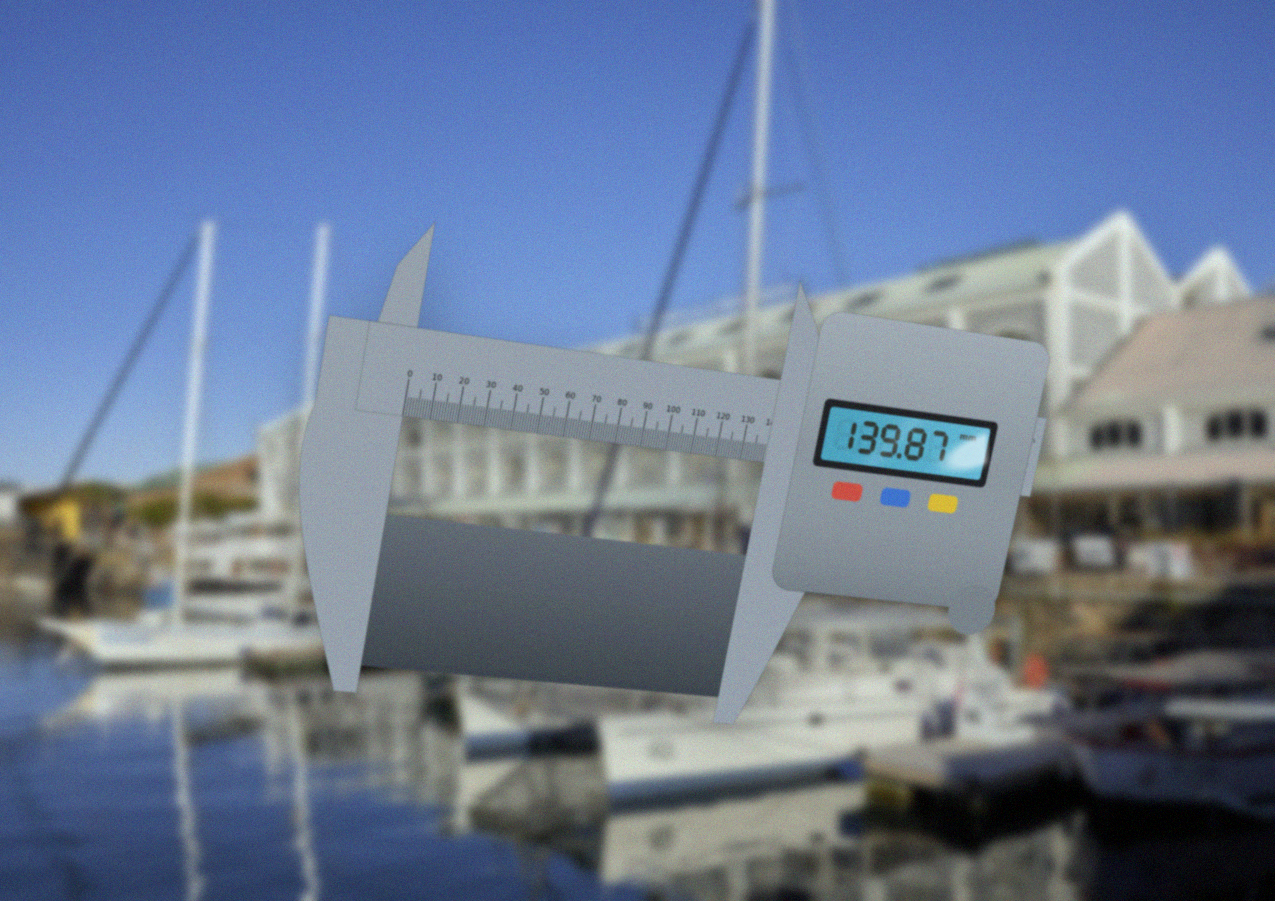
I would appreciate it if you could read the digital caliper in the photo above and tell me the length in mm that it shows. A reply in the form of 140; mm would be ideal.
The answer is 139.87; mm
